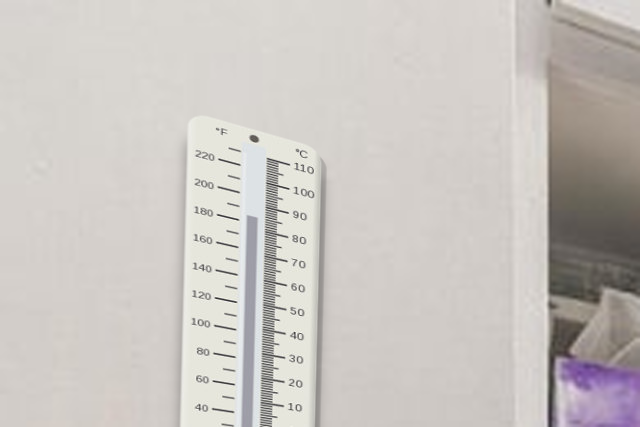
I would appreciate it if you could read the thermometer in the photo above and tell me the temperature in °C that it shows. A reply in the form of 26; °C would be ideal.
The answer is 85; °C
